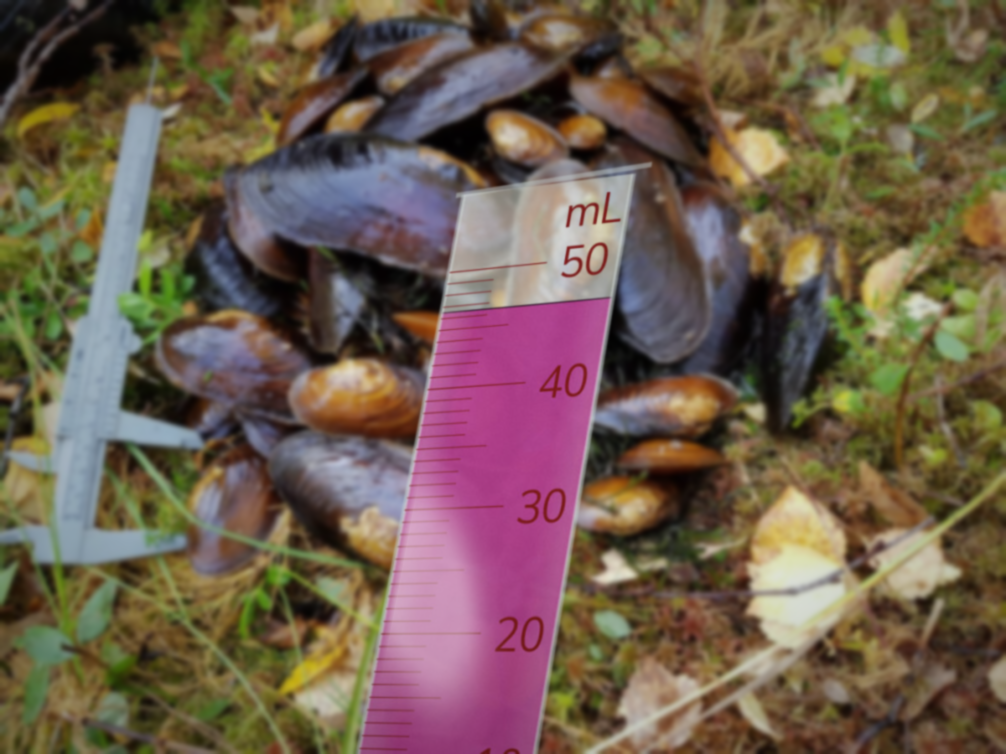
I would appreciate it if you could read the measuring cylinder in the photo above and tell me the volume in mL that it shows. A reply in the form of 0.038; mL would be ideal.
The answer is 46.5; mL
